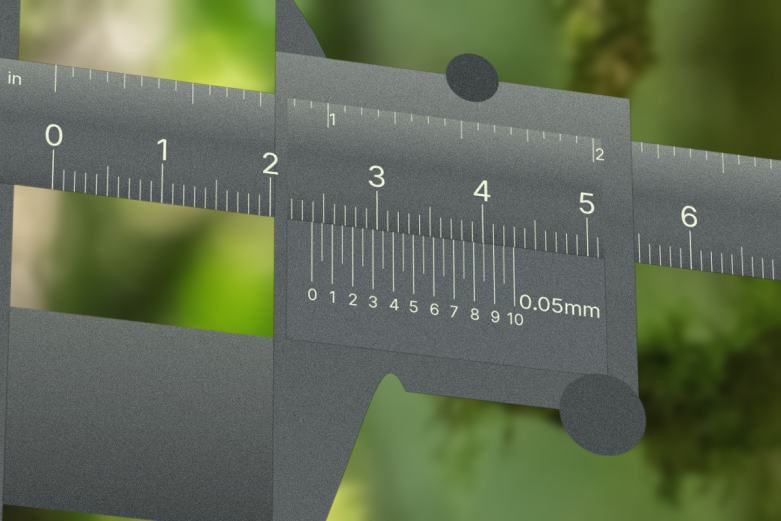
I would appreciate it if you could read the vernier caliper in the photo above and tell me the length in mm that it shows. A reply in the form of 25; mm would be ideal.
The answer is 23.9; mm
